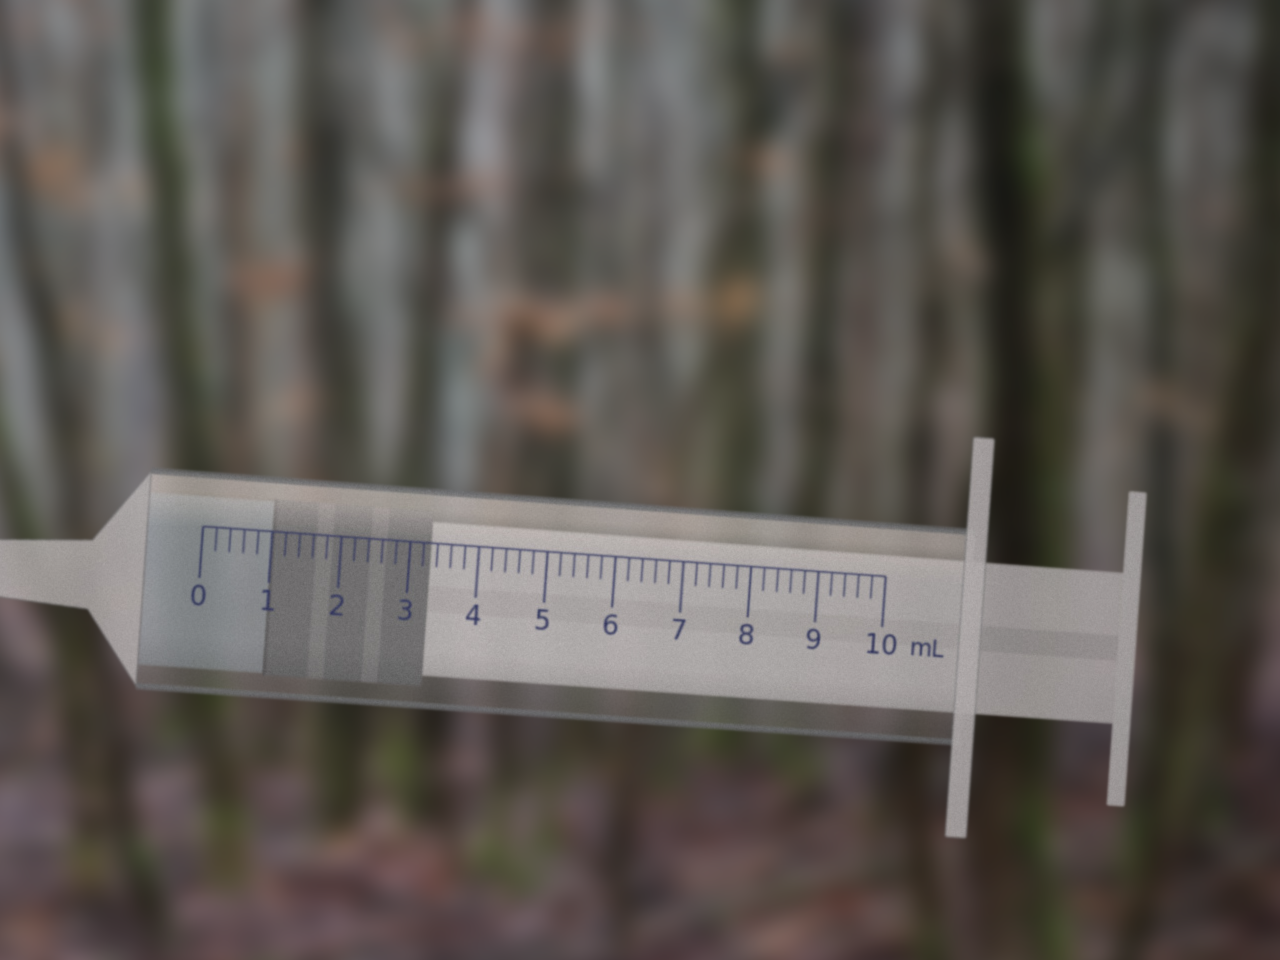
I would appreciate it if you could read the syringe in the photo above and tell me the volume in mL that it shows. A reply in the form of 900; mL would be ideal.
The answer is 1; mL
